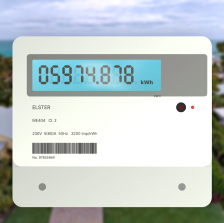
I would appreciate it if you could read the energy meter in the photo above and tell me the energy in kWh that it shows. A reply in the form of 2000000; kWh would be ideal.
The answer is 5974.878; kWh
